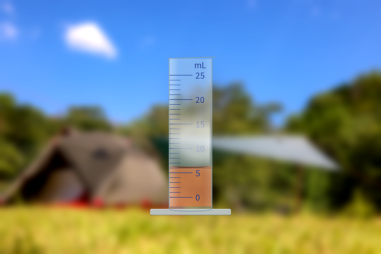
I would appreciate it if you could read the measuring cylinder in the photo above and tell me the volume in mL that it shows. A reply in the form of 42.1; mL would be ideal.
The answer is 6; mL
